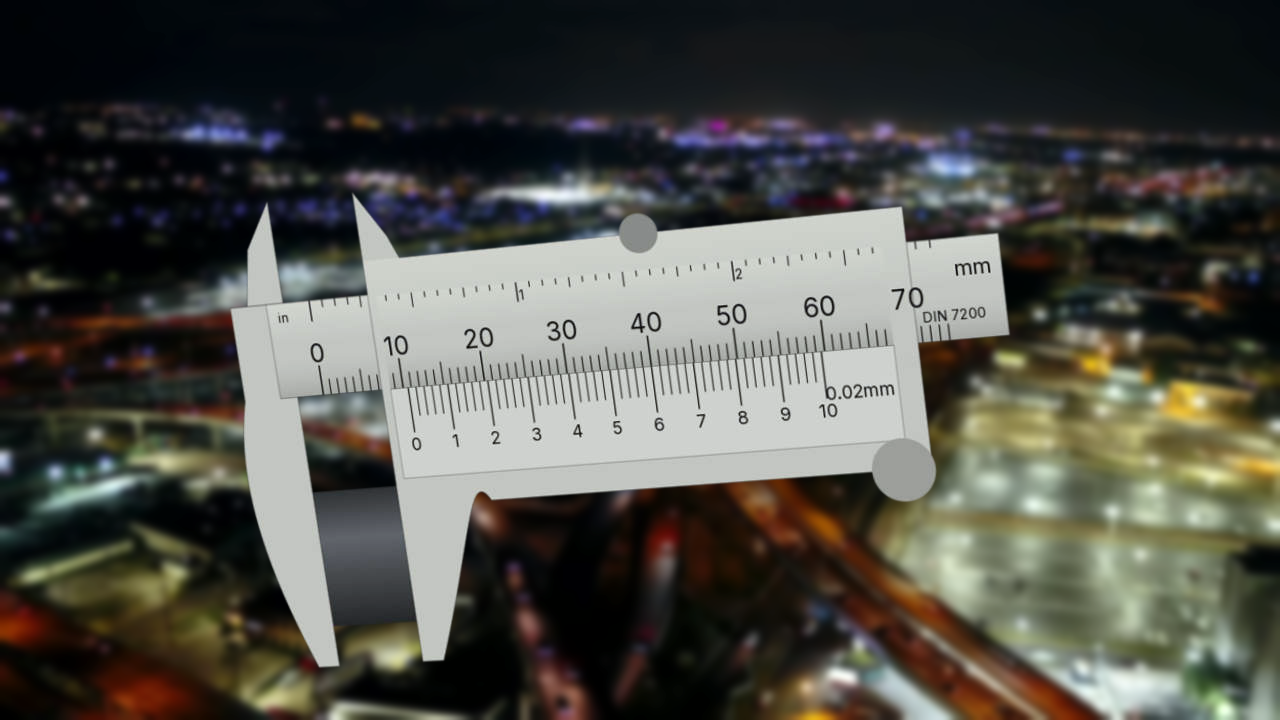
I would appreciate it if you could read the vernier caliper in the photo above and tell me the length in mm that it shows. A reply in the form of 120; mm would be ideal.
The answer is 10.6; mm
